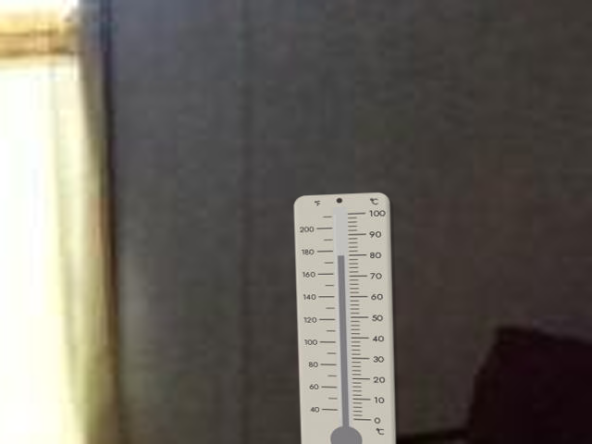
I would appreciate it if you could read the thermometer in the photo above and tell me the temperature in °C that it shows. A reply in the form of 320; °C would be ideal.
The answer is 80; °C
